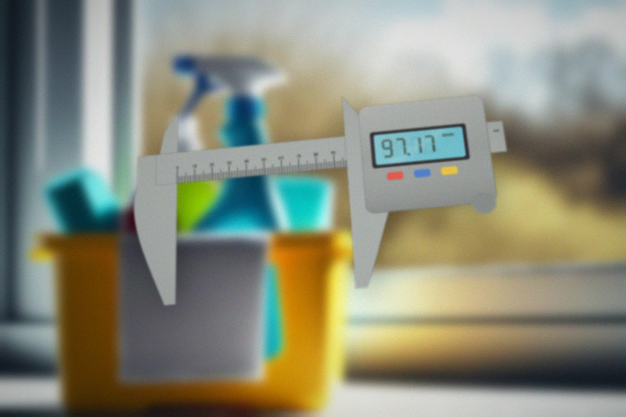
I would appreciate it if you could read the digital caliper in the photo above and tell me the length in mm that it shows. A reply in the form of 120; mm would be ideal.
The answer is 97.17; mm
